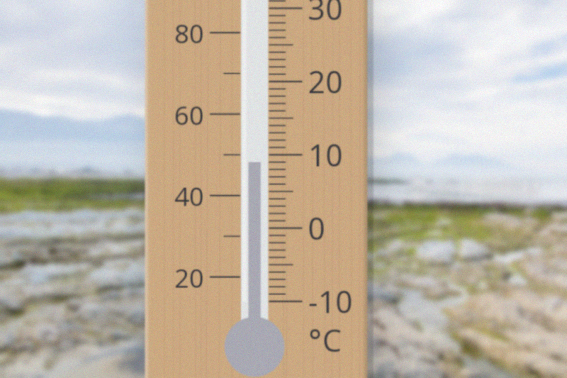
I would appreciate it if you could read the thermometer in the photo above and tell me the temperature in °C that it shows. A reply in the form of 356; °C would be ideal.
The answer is 9; °C
